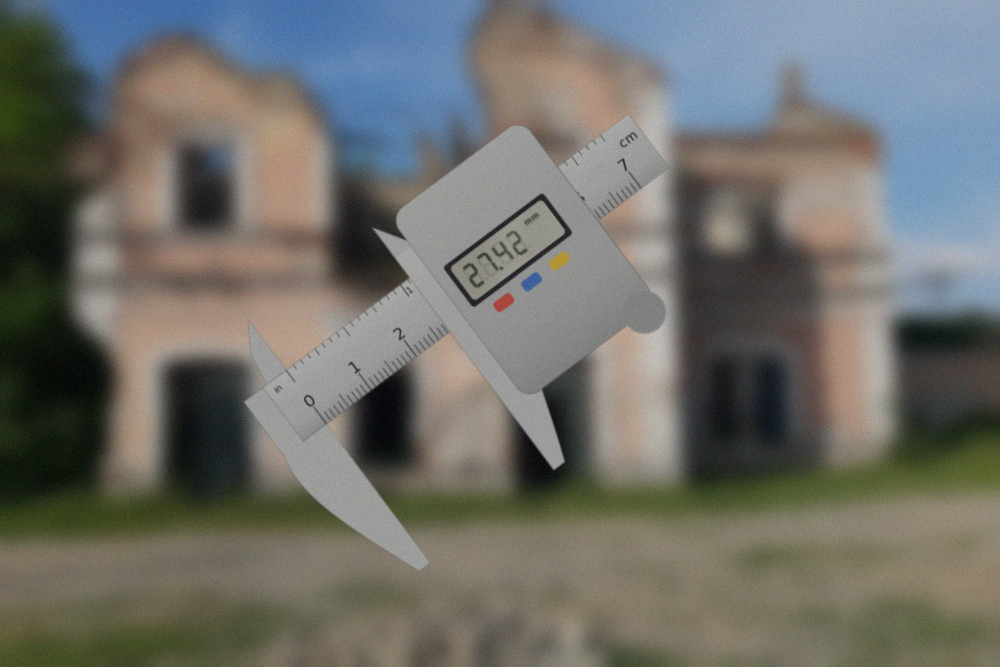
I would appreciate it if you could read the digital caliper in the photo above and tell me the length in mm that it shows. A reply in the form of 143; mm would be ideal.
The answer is 27.42; mm
